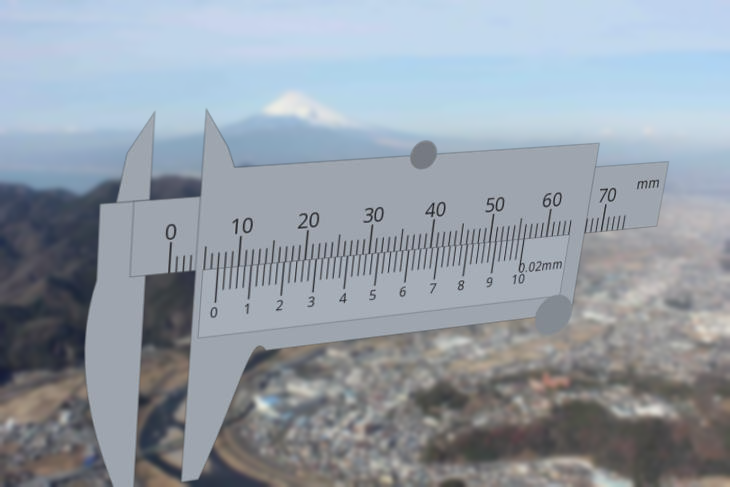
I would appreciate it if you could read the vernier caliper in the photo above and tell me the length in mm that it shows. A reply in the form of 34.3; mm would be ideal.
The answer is 7.0; mm
